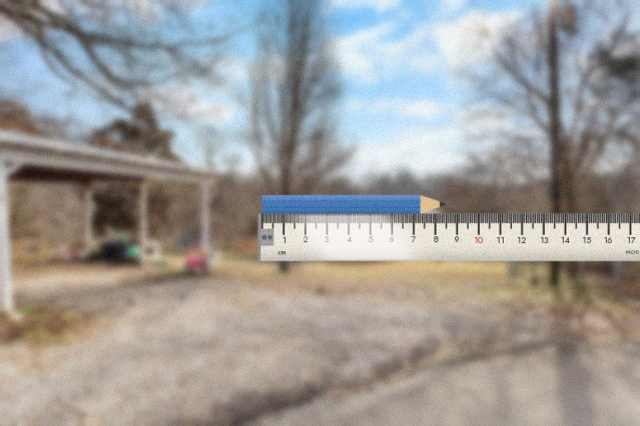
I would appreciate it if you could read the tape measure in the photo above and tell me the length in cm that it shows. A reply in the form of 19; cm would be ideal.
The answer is 8.5; cm
